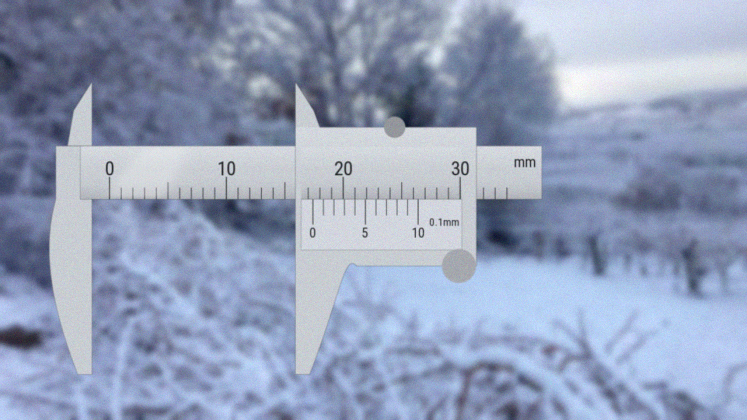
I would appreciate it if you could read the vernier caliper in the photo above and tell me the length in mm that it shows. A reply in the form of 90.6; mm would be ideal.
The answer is 17.4; mm
